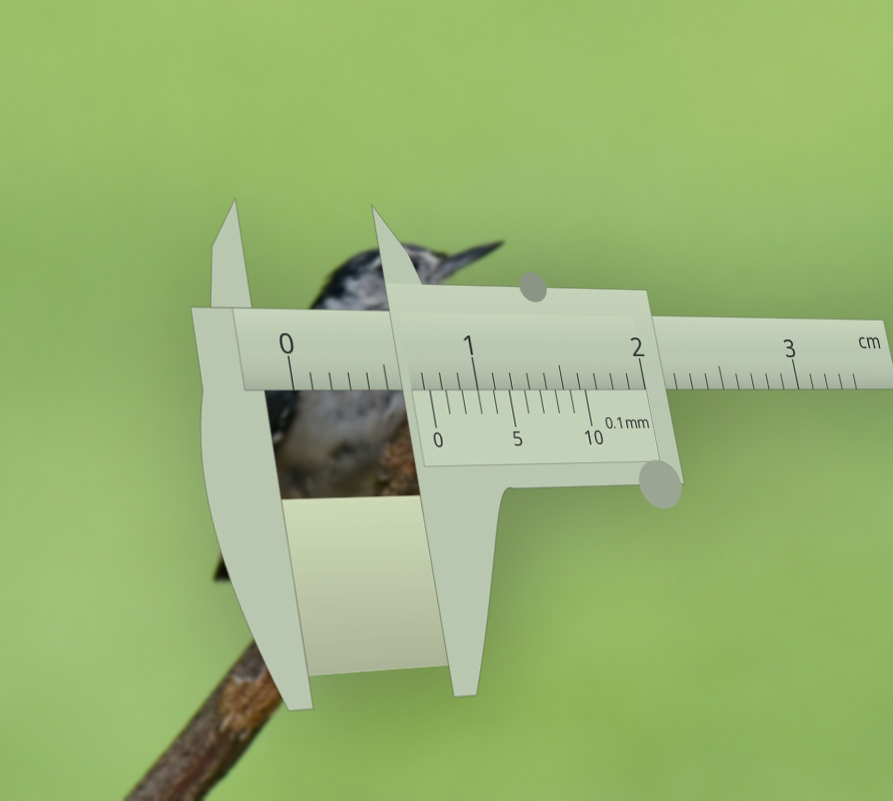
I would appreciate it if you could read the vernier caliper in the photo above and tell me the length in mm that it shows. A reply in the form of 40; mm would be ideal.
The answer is 7.3; mm
